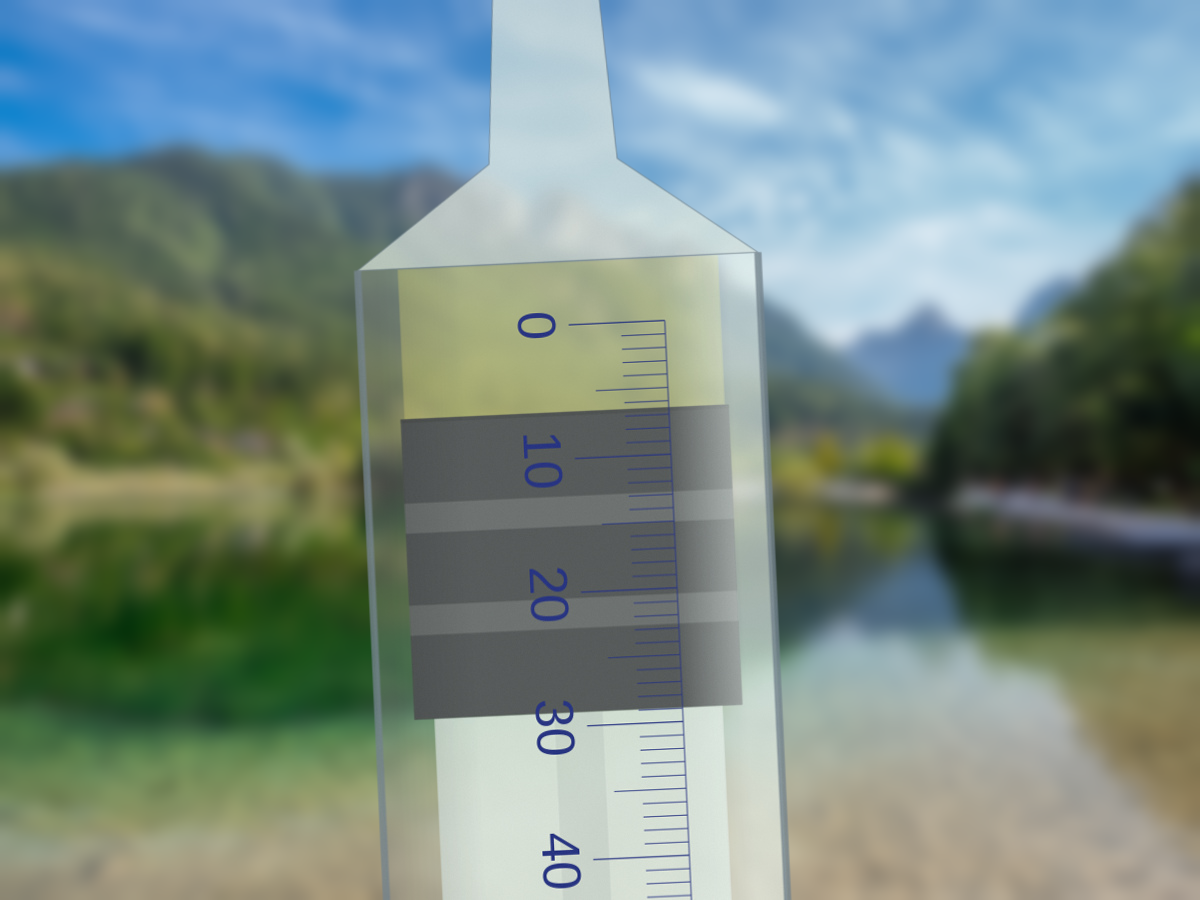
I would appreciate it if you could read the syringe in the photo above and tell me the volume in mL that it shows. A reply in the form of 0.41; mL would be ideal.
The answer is 6.5; mL
